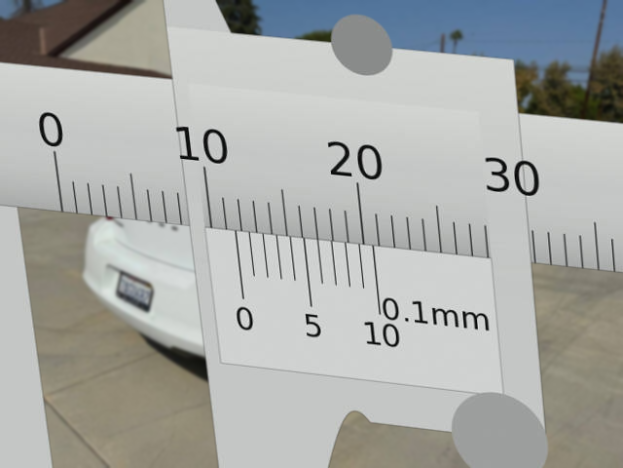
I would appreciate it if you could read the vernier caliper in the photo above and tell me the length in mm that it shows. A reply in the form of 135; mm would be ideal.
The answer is 11.6; mm
